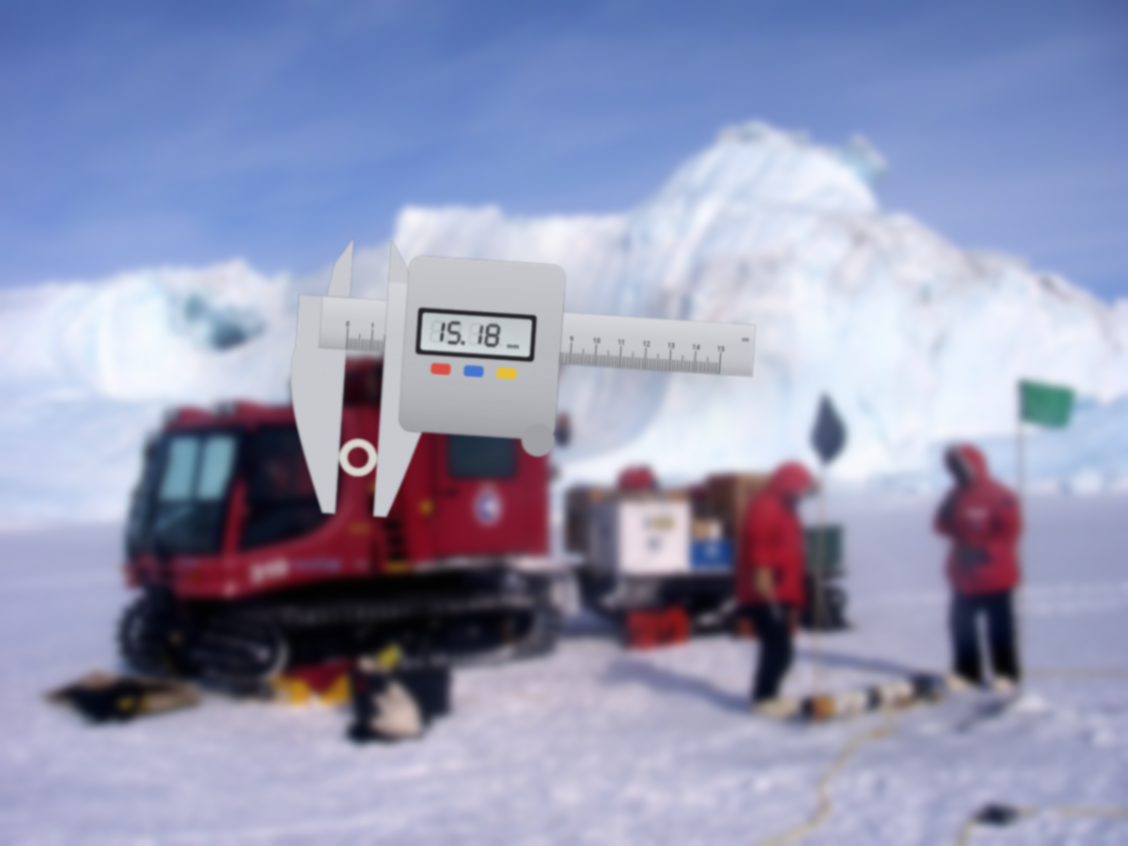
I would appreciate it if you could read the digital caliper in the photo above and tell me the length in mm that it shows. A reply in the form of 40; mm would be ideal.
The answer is 15.18; mm
